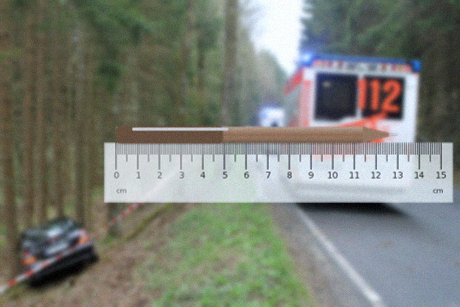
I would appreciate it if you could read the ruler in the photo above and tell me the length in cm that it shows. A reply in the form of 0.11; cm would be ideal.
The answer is 13; cm
